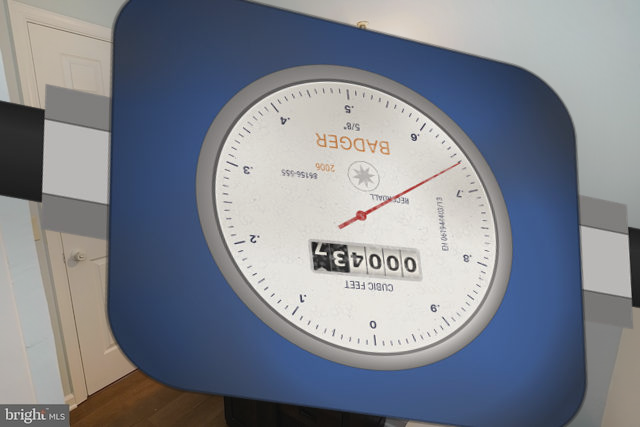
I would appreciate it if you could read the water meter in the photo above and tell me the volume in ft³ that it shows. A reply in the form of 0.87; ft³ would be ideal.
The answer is 436.66; ft³
